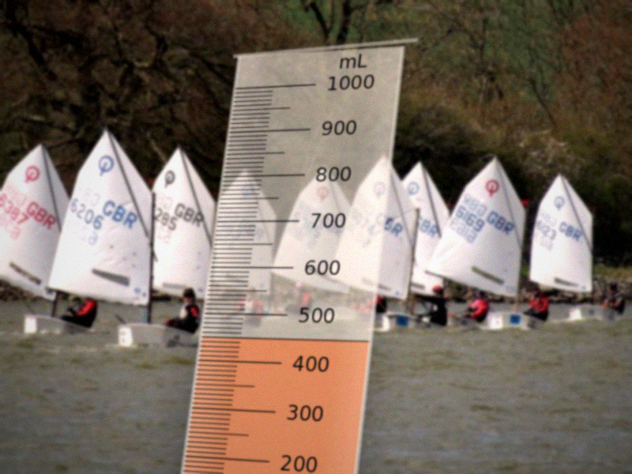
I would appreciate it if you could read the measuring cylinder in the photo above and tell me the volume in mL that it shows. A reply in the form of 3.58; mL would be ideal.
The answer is 450; mL
